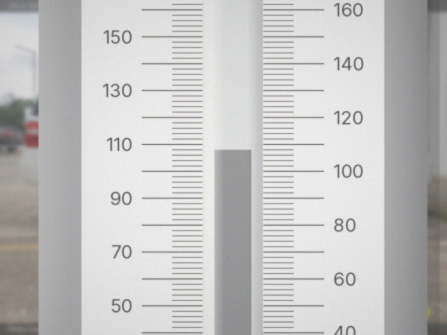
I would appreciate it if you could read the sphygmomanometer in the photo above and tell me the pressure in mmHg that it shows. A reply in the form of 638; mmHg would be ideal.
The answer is 108; mmHg
